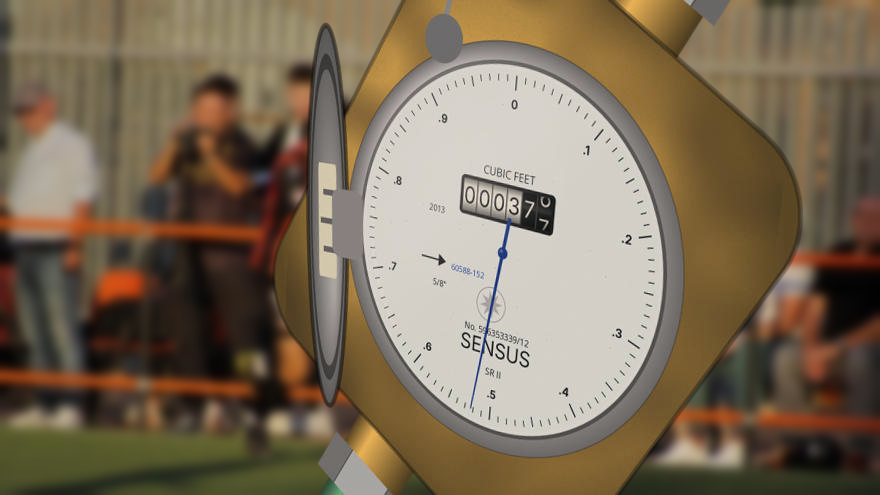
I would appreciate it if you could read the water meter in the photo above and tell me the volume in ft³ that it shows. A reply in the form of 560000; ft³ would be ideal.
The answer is 376.52; ft³
